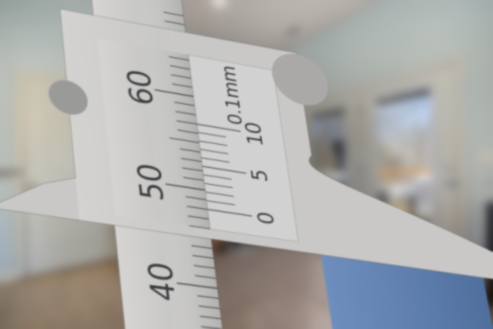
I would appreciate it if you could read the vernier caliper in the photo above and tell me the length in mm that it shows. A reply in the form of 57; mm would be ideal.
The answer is 48.0; mm
